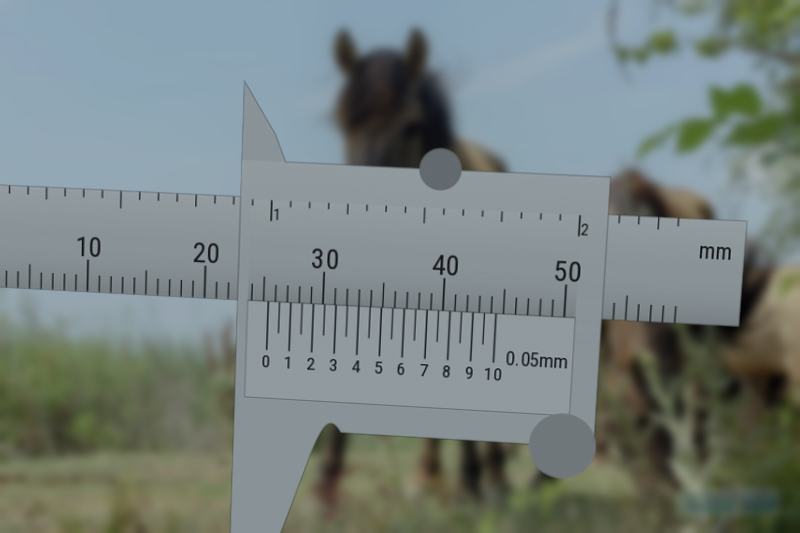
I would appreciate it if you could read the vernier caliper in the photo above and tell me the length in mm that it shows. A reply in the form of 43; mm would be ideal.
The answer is 25.4; mm
